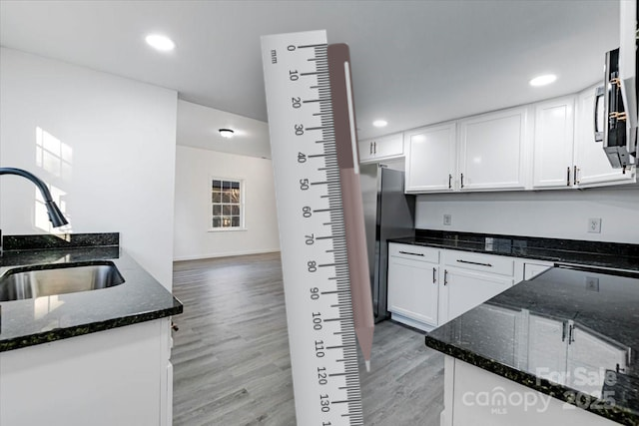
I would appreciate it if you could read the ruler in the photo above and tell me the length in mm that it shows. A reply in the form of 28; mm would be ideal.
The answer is 120; mm
